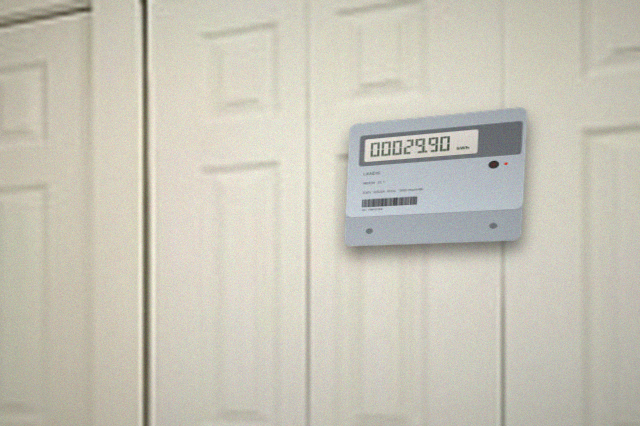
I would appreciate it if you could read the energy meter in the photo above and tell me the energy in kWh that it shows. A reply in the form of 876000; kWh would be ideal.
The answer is 29.90; kWh
